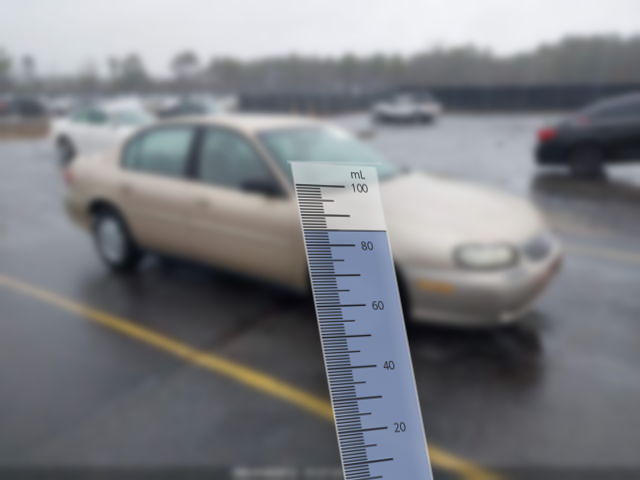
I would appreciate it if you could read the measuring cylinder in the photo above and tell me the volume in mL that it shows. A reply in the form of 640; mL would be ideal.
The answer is 85; mL
